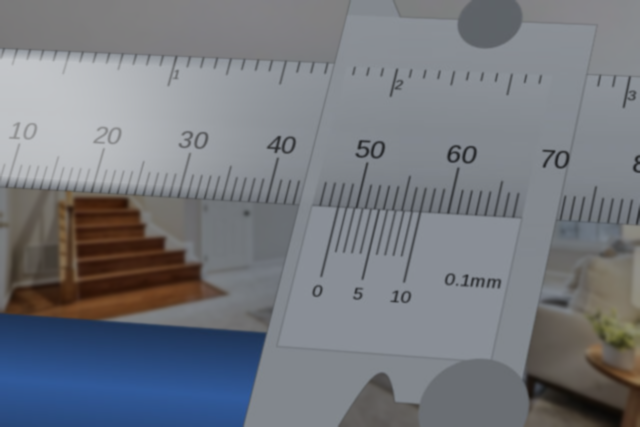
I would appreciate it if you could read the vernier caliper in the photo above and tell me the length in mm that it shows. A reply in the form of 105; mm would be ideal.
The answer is 48.0; mm
